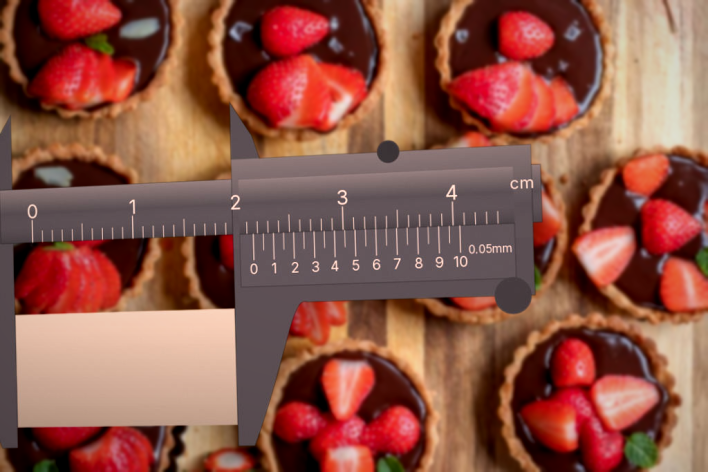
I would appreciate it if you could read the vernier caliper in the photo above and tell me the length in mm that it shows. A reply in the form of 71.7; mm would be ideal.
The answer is 21.6; mm
